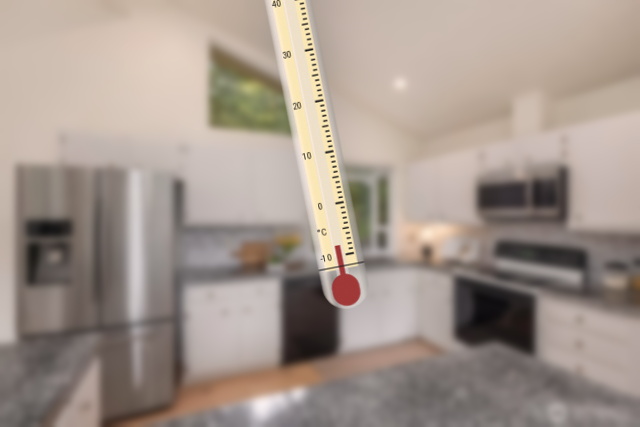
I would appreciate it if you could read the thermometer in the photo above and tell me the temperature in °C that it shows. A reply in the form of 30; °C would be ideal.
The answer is -8; °C
